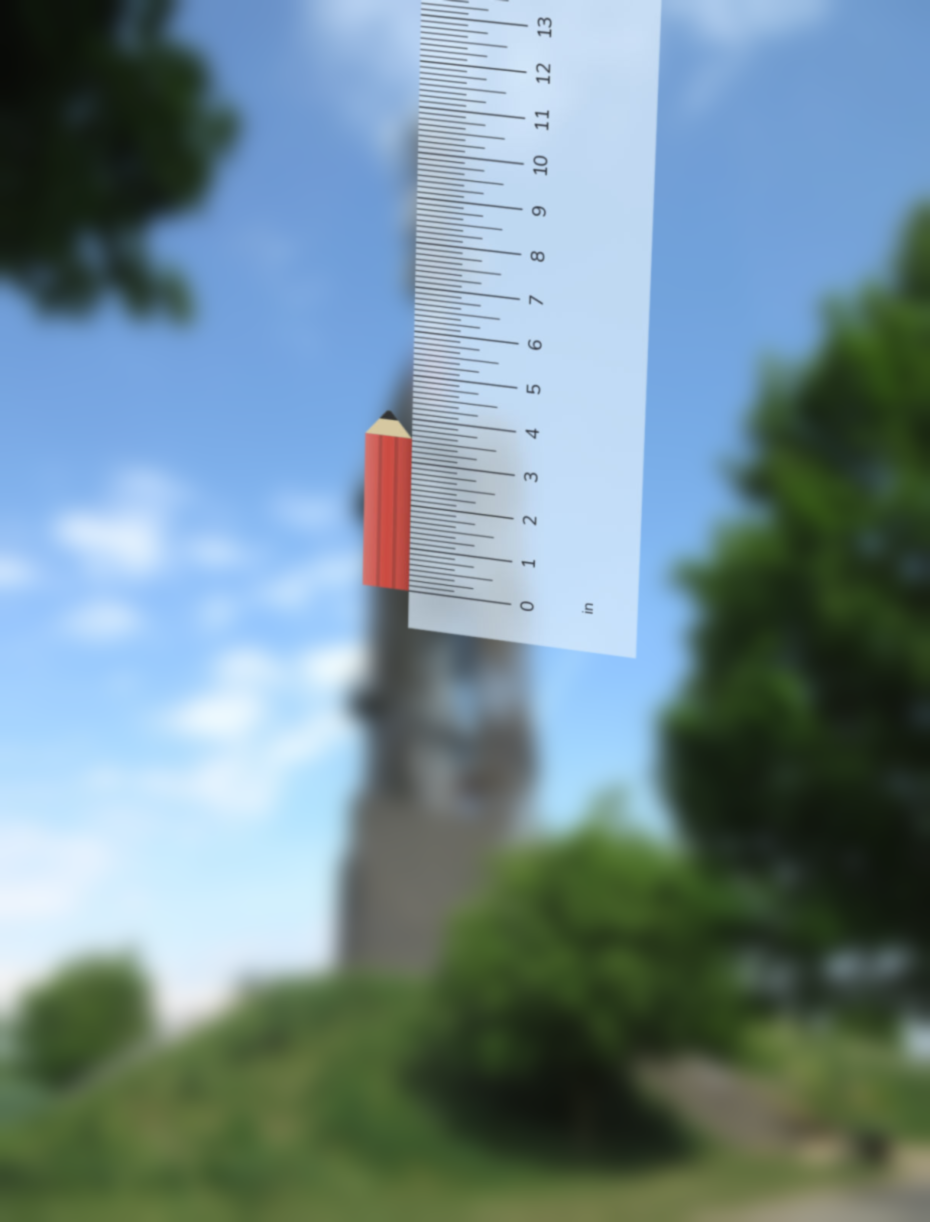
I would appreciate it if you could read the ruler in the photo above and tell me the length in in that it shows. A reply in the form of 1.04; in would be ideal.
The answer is 4.125; in
